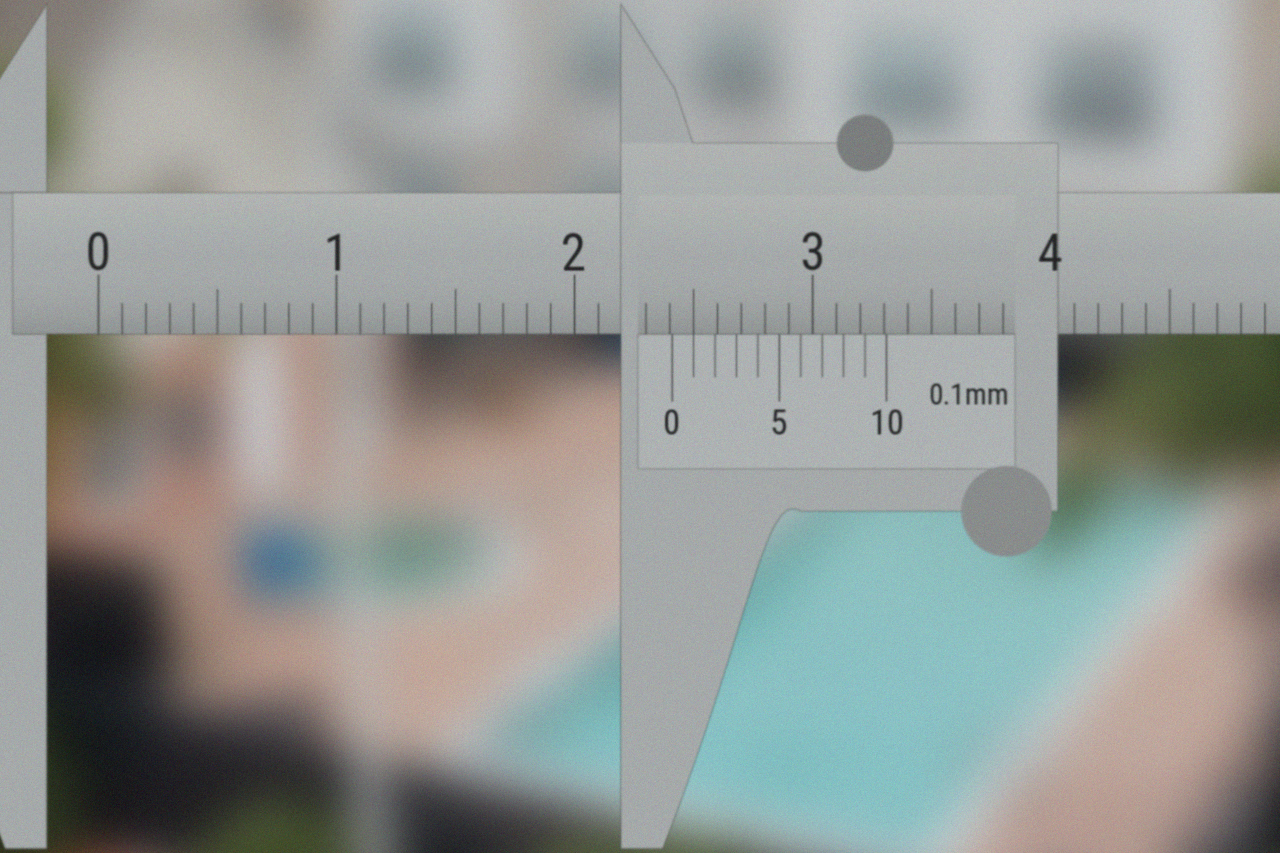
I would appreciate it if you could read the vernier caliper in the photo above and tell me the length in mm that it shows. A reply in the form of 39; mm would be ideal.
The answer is 24.1; mm
